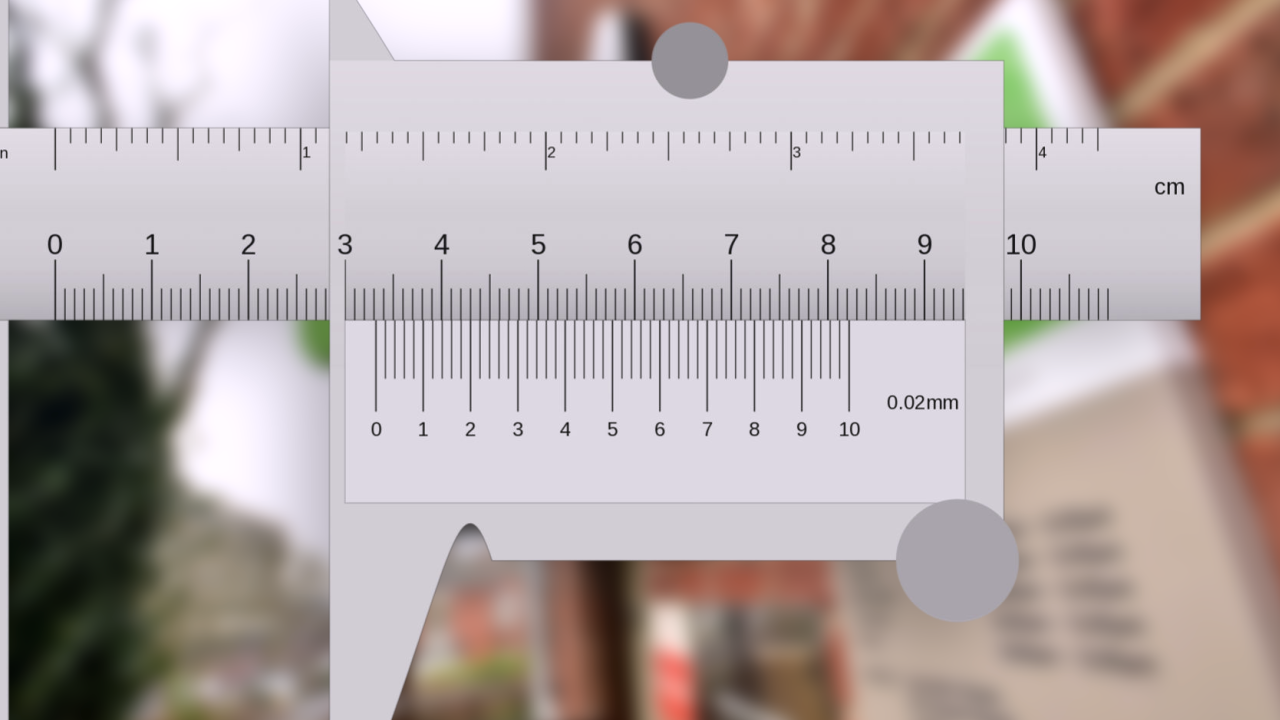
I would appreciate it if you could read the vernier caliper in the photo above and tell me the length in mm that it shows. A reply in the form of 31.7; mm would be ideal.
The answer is 33.2; mm
